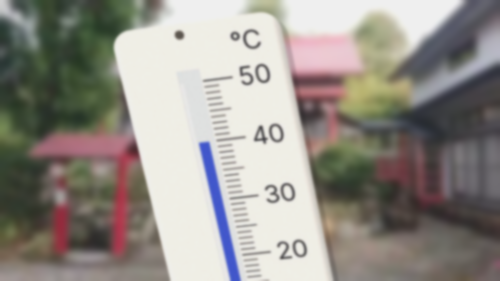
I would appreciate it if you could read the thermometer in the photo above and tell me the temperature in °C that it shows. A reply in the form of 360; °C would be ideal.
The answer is 40; °C
